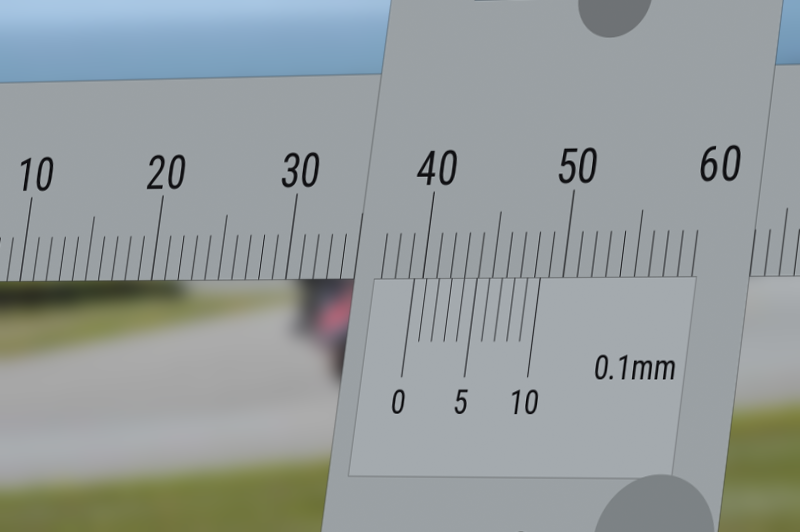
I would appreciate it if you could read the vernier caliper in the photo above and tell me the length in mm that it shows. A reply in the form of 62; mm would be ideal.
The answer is 39.4; mm
